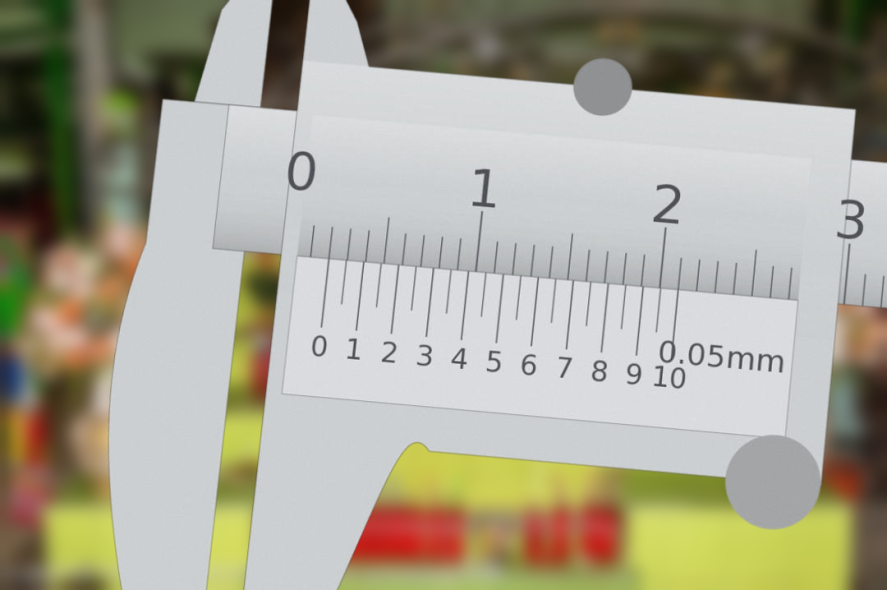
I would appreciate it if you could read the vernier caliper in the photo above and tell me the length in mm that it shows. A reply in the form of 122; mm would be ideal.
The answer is 2.0; mm
